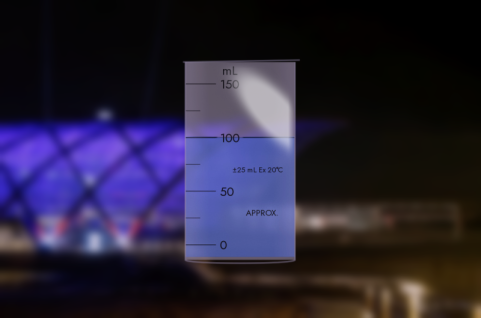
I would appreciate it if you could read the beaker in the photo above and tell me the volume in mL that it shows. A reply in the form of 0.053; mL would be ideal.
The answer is 100; mL
